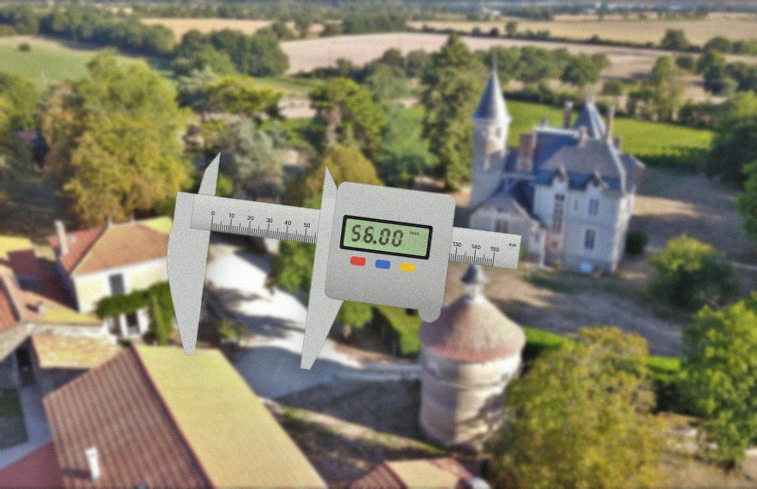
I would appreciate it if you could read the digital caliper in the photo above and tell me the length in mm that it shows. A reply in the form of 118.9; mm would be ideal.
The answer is 56.00; mm
